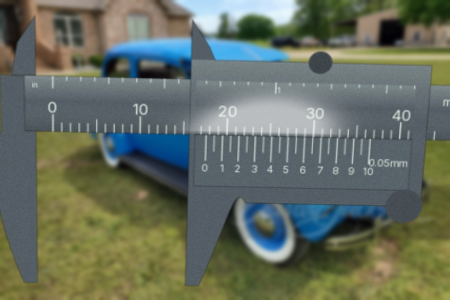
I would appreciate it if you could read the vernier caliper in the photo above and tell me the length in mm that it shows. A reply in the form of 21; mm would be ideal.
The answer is 17.6; mm
